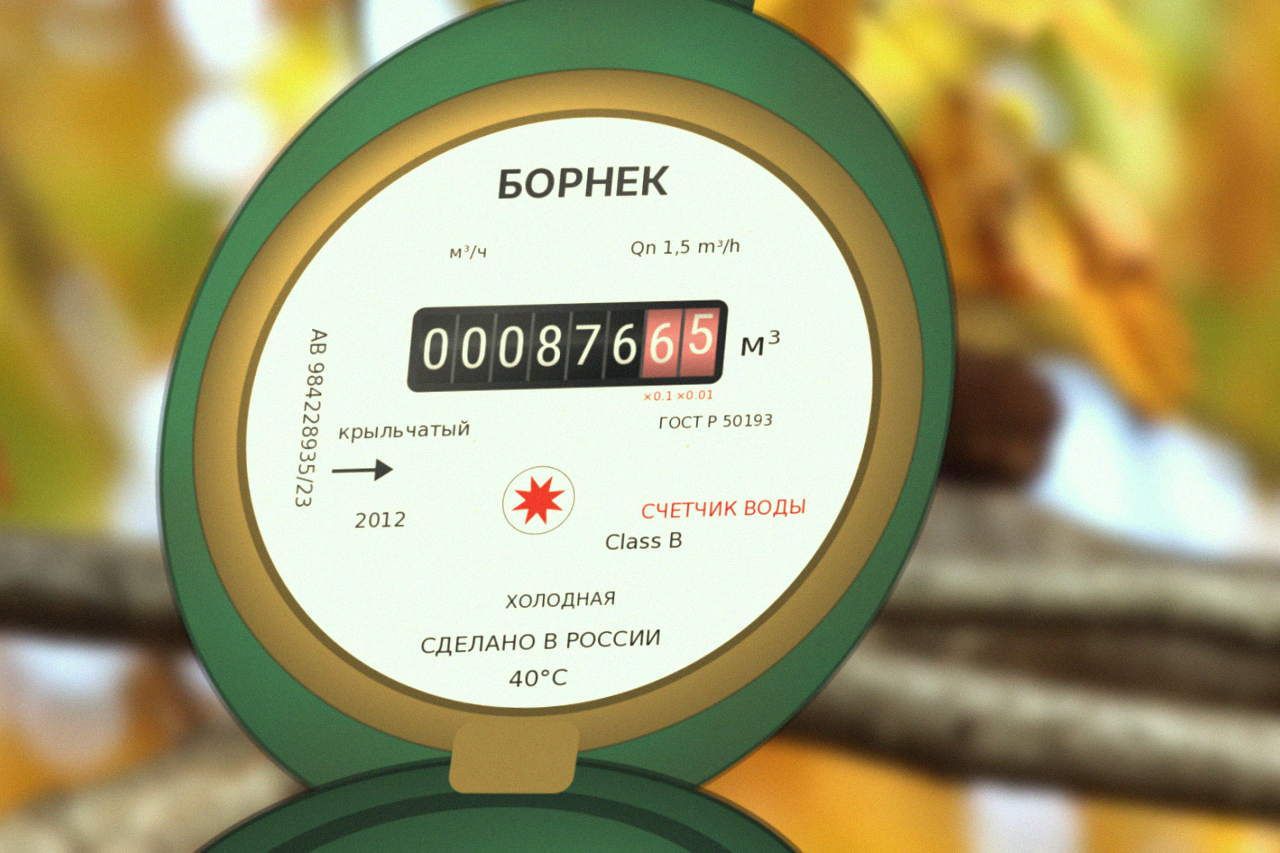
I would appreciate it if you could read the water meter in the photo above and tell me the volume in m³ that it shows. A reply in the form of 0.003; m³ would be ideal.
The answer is 876.65; m³
